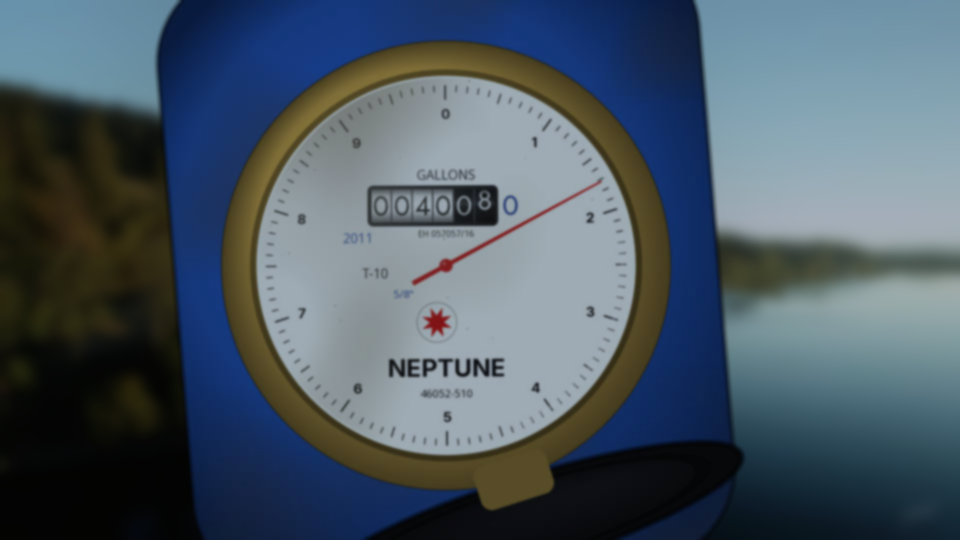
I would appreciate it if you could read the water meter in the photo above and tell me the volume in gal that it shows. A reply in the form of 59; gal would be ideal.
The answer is 40081.7; gal
